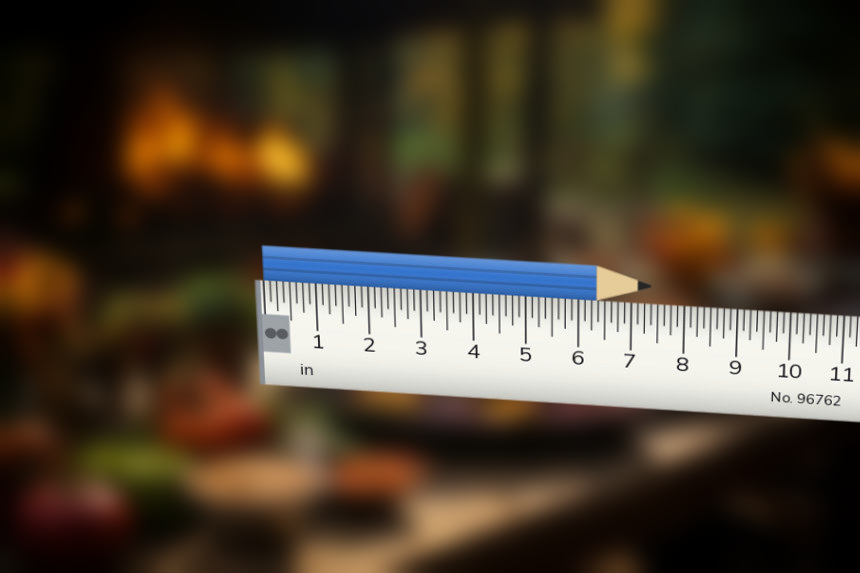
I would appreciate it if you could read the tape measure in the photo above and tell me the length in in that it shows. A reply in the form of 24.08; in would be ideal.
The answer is 7.375; in
